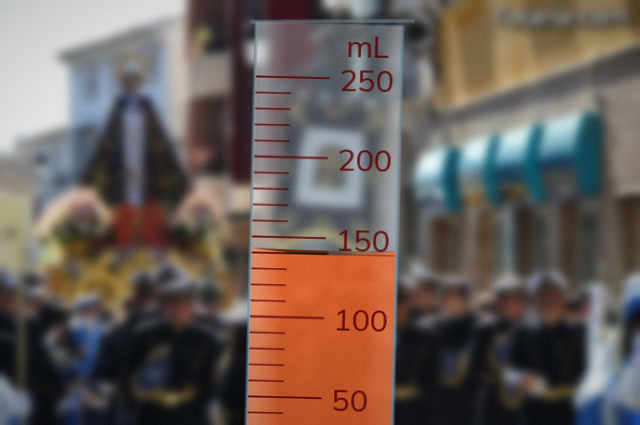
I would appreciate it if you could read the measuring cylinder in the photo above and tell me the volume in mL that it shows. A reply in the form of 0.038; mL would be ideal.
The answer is 140; mL
